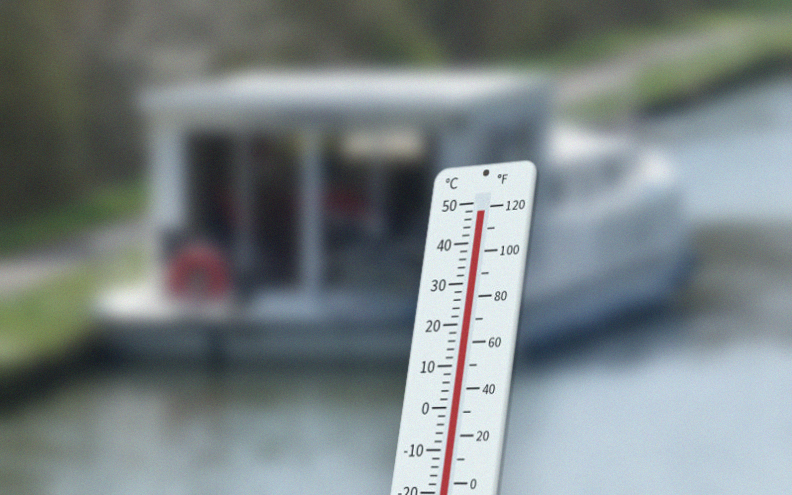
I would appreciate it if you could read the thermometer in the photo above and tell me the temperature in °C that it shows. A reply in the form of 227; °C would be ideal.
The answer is 48; °C
